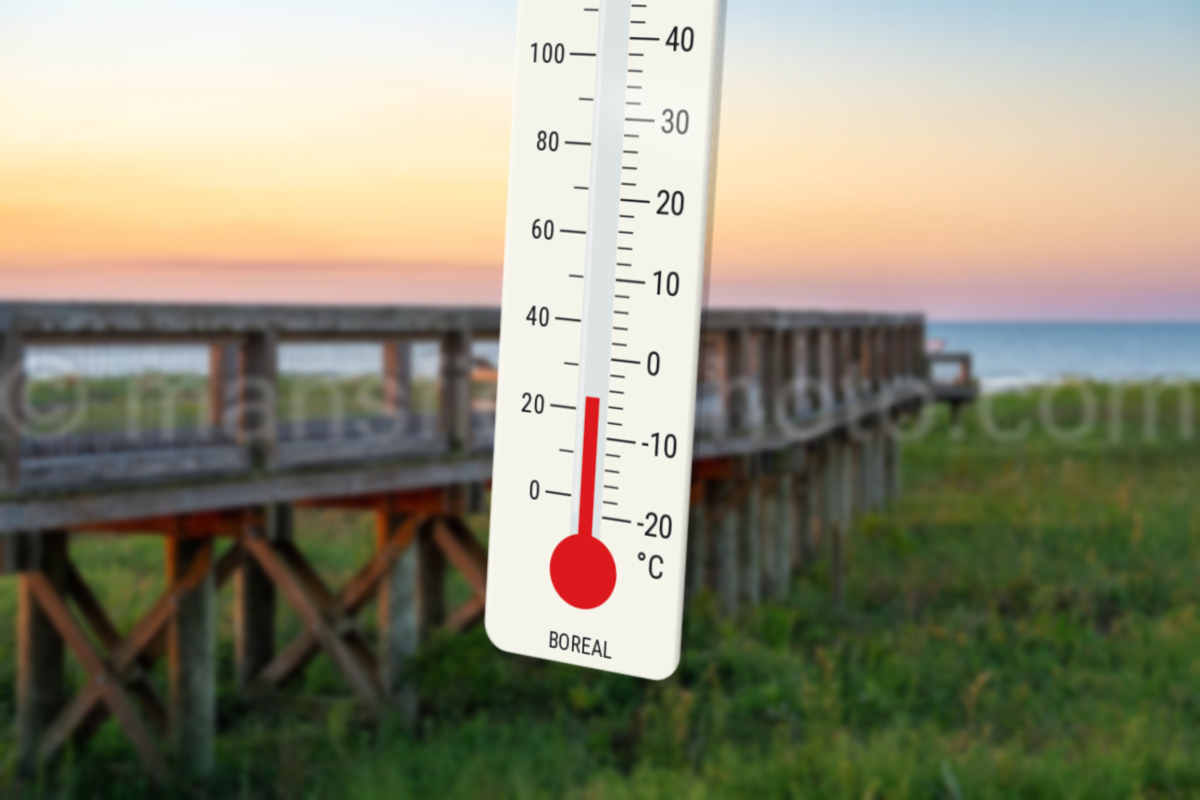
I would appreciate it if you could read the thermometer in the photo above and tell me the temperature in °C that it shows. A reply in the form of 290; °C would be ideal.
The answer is -5; °C
